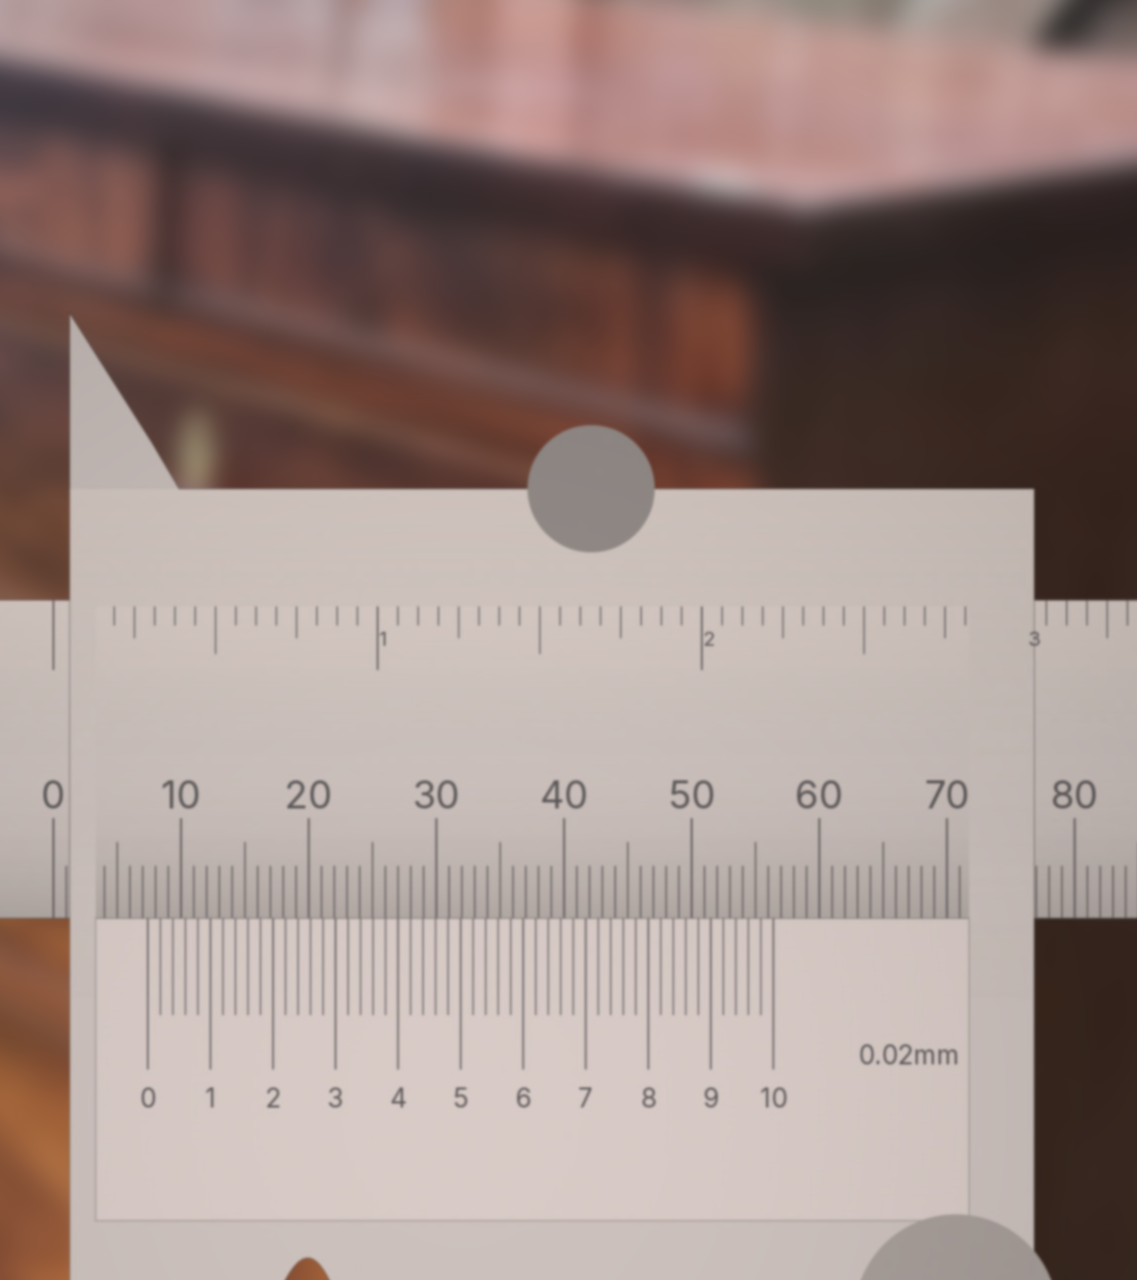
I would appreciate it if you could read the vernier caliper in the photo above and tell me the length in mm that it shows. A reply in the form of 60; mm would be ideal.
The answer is 7.4; mm
